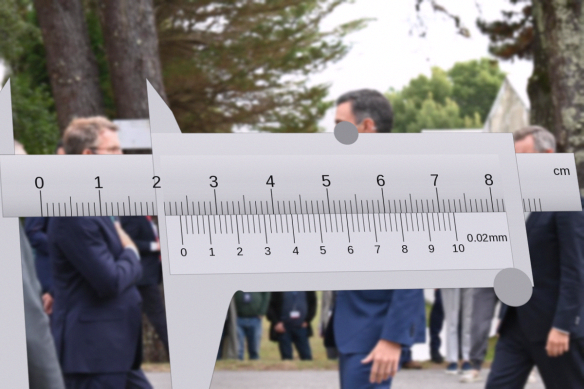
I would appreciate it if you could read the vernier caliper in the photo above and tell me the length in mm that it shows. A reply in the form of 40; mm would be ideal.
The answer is 23.6; mm
